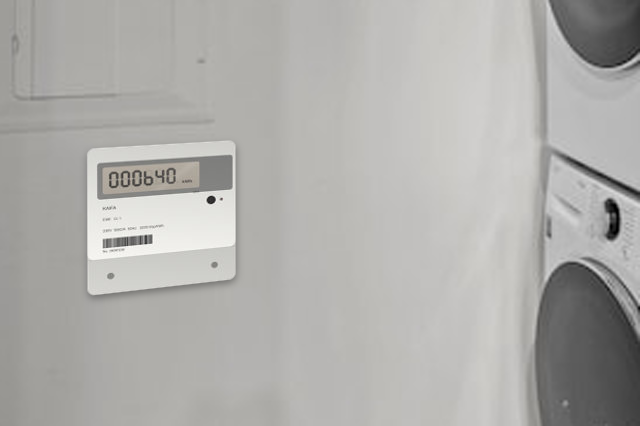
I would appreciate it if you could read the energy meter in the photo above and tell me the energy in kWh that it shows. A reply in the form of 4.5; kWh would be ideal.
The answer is 640; kWh
